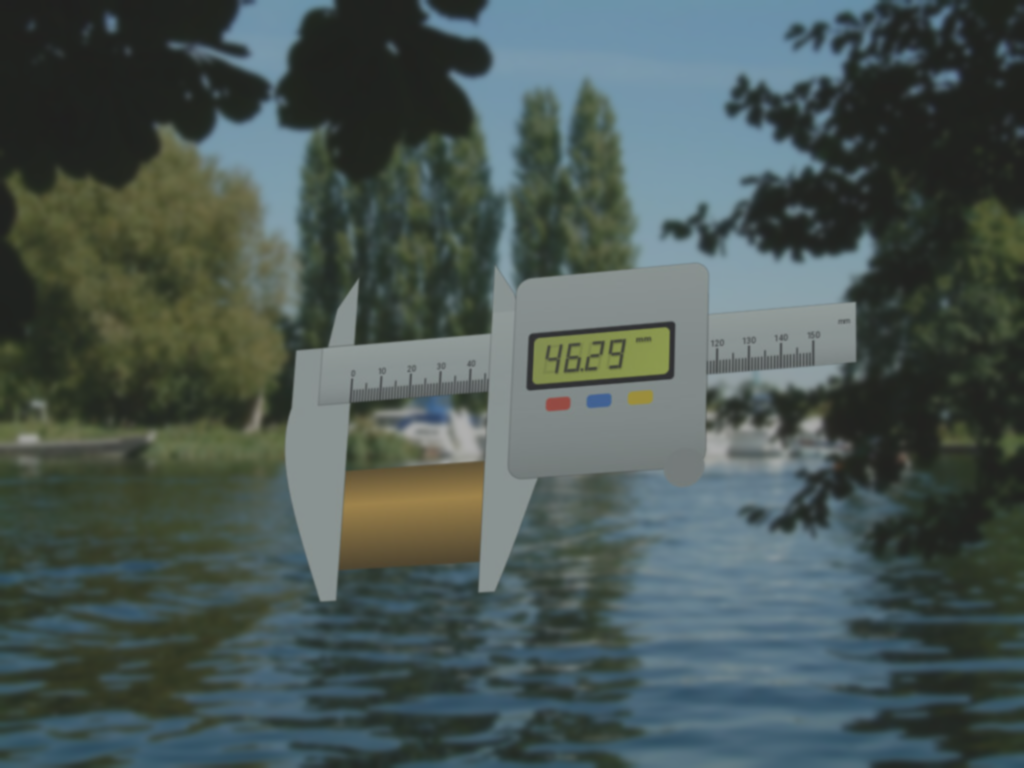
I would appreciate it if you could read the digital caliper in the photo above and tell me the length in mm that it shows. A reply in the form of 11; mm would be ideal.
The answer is 46.29; mm
